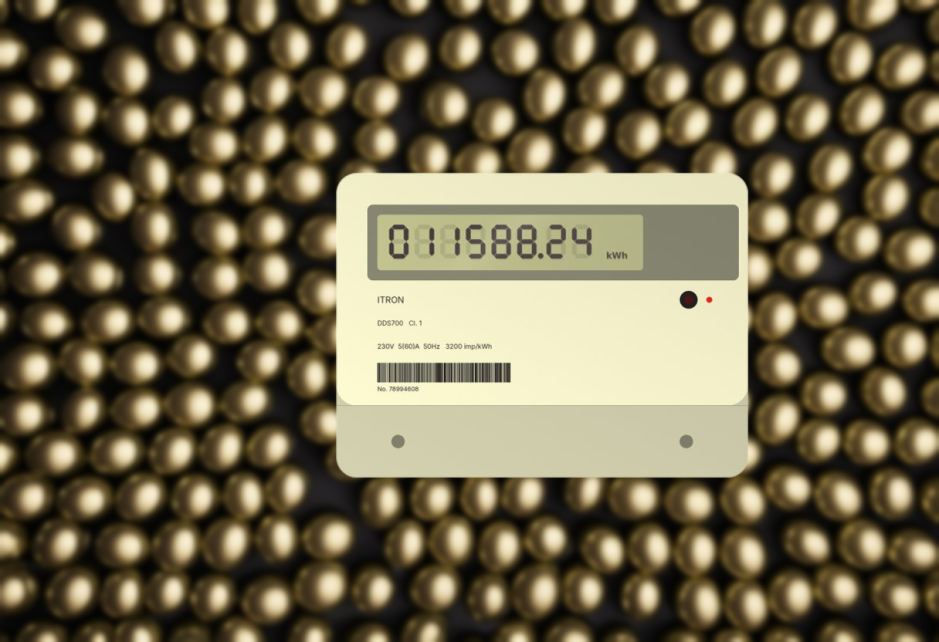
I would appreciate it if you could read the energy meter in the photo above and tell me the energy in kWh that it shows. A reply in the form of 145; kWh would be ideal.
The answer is 11588.24; kWh
